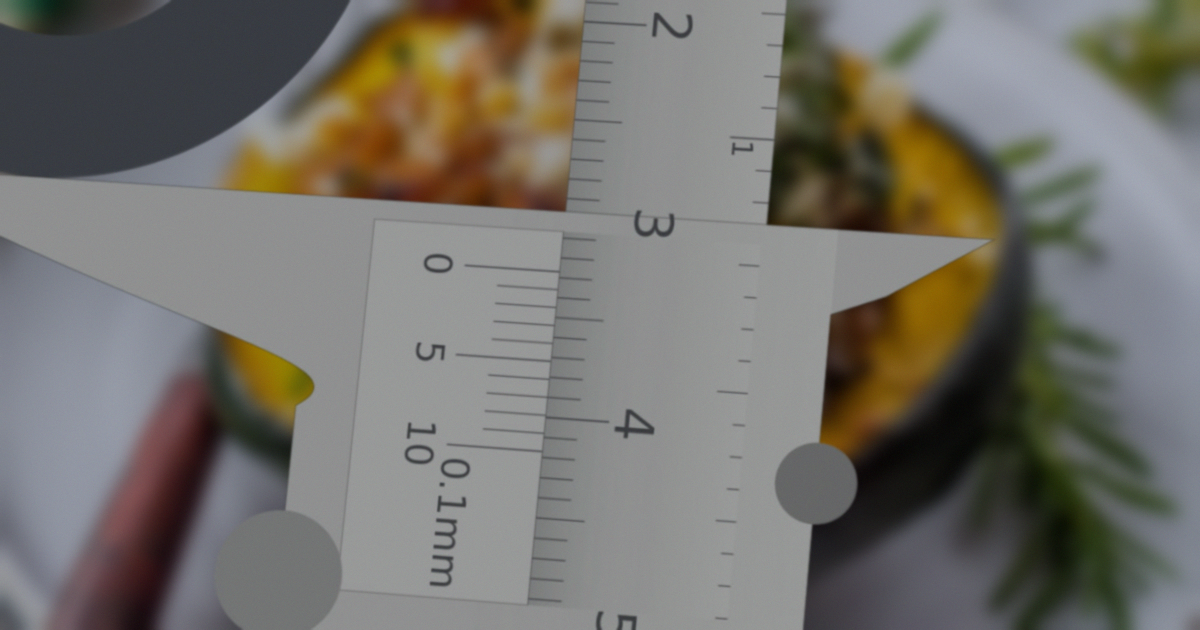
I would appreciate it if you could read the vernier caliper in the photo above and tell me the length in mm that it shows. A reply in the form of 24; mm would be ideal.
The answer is 32.7; mm
